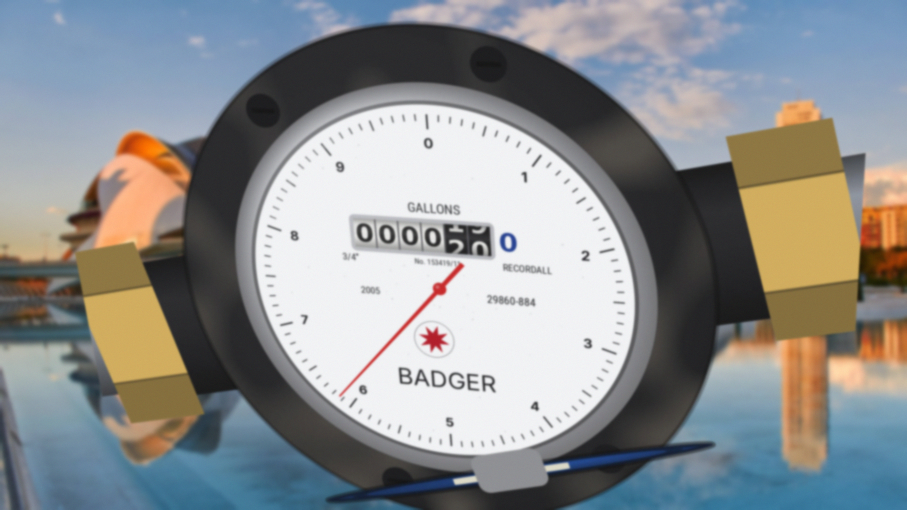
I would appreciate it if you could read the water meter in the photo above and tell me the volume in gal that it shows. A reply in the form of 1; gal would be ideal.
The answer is 196.1; gal
